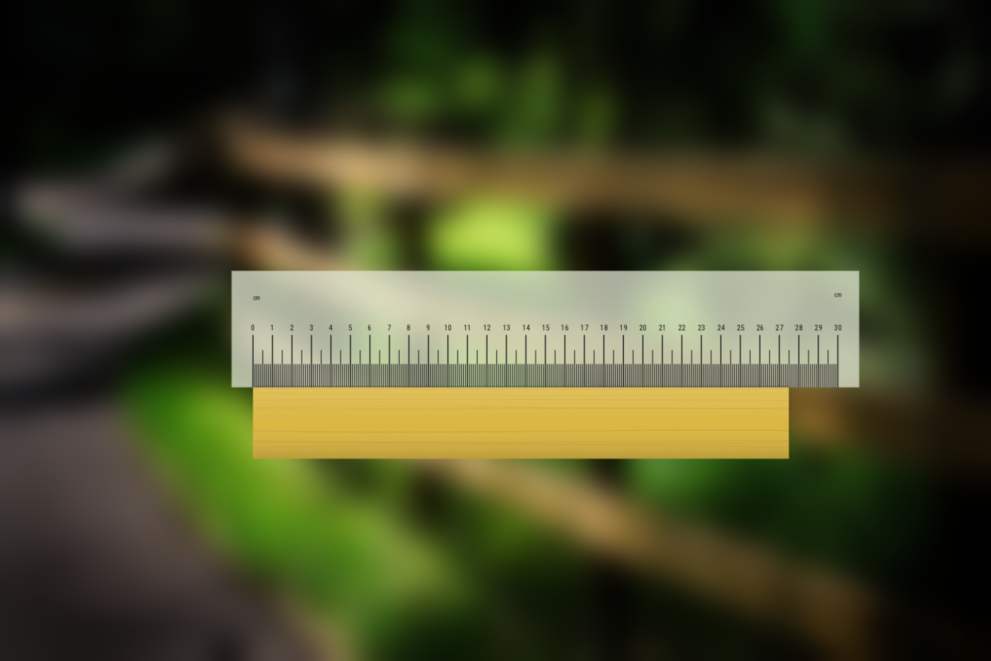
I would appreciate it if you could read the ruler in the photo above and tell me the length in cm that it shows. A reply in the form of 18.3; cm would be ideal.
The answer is 27.5; cm
